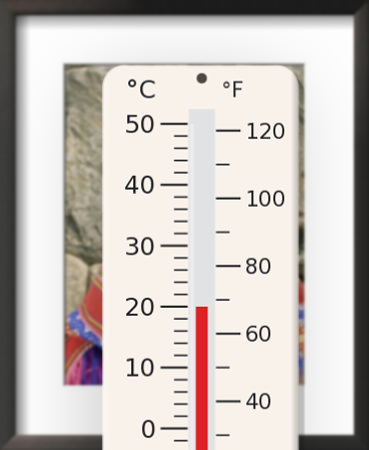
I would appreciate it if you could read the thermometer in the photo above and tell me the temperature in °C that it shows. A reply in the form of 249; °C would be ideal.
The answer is 20; °C
